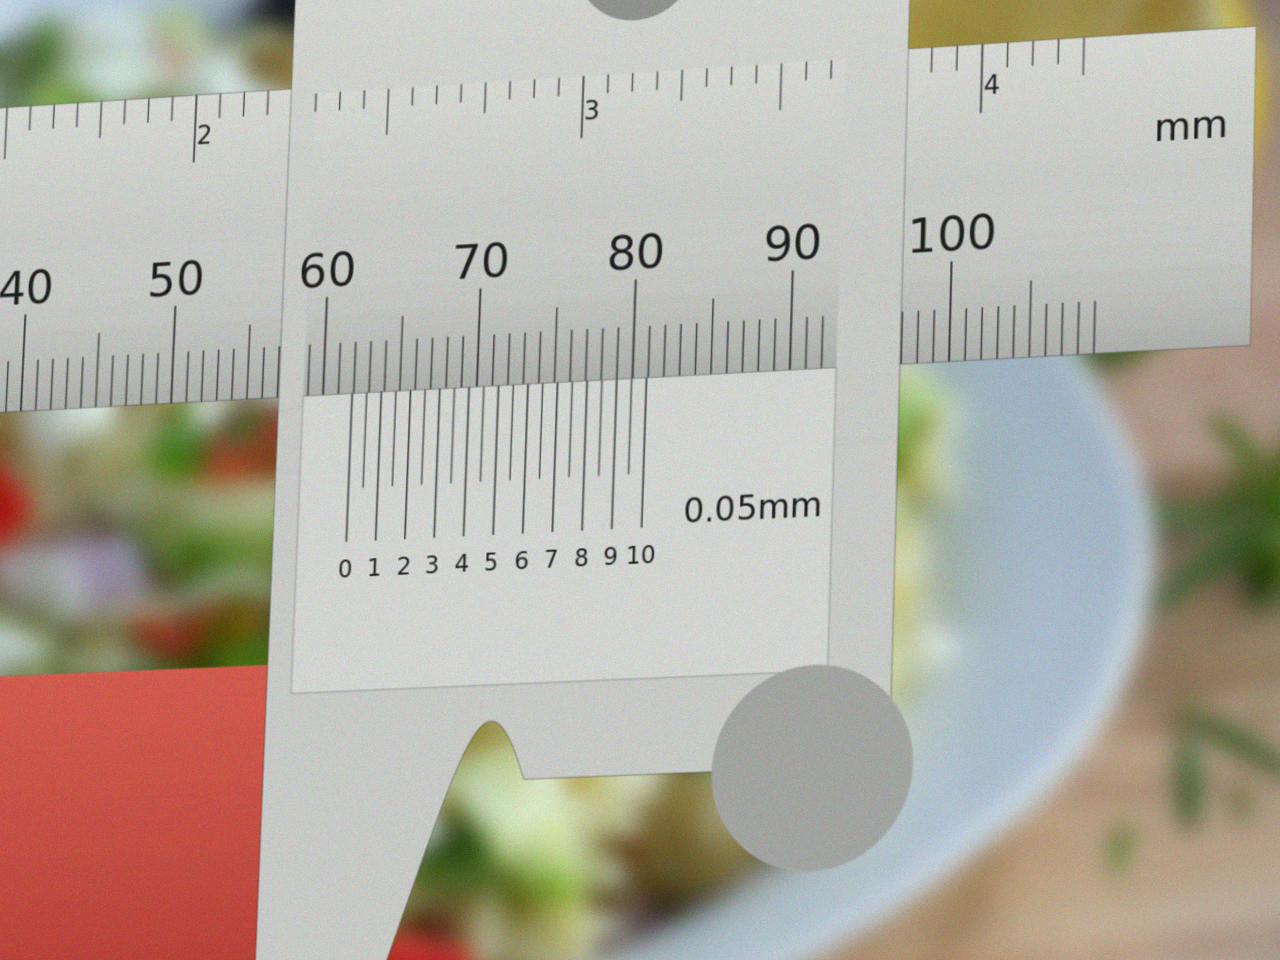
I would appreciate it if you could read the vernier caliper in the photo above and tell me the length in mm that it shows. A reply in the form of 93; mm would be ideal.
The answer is 61.9; mm
